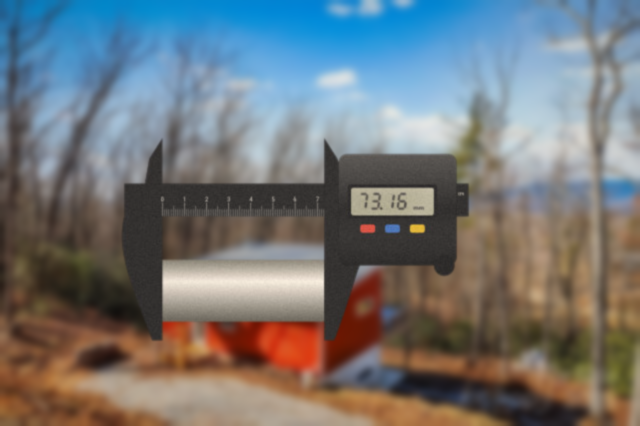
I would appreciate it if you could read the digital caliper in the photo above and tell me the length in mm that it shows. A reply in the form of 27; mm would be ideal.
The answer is 73.16; mm
